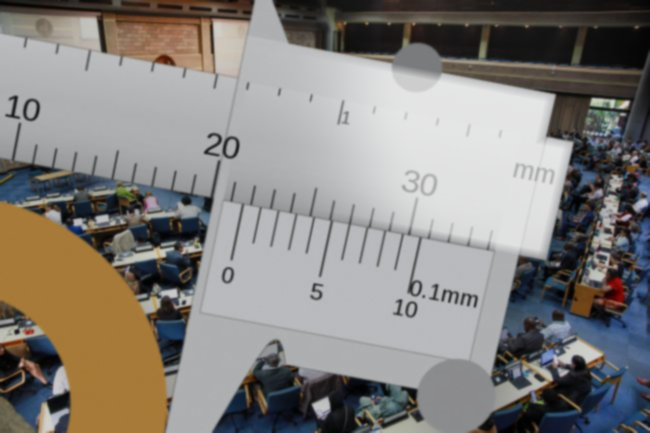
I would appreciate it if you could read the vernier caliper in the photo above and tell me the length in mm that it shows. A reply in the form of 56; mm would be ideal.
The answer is 21.6; mm
